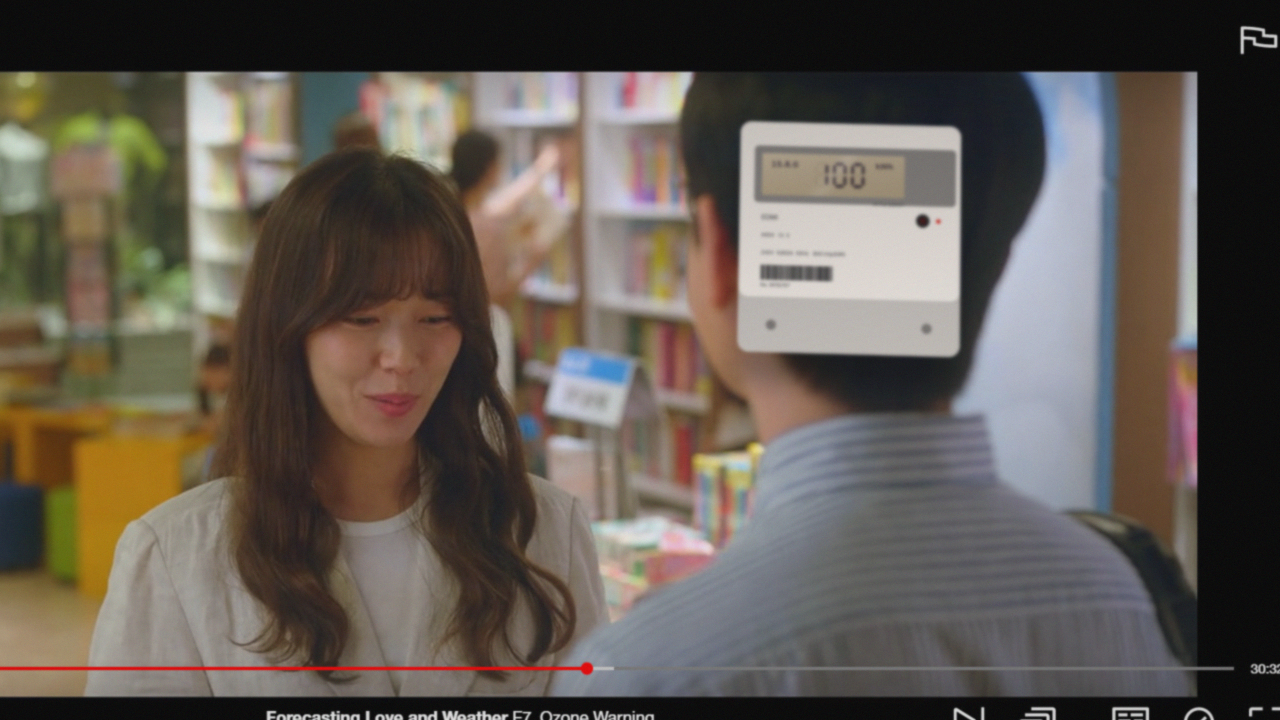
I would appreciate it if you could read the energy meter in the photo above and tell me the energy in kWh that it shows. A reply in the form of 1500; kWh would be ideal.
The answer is 100; kWh
